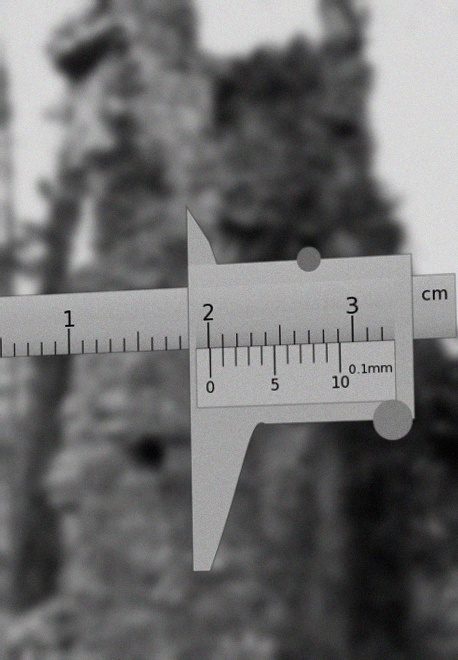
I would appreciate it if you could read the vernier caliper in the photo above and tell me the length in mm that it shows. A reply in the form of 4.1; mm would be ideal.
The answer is 20.1; mm
